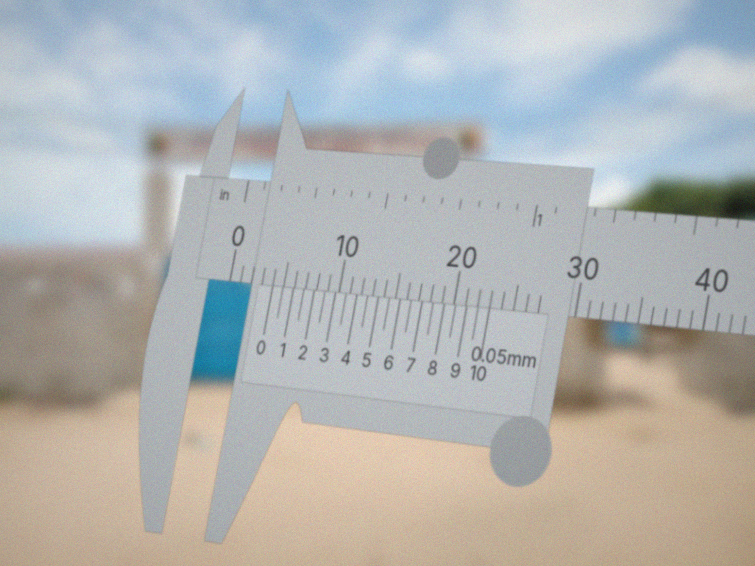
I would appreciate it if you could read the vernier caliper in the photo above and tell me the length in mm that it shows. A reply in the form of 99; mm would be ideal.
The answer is 4.0; mm
